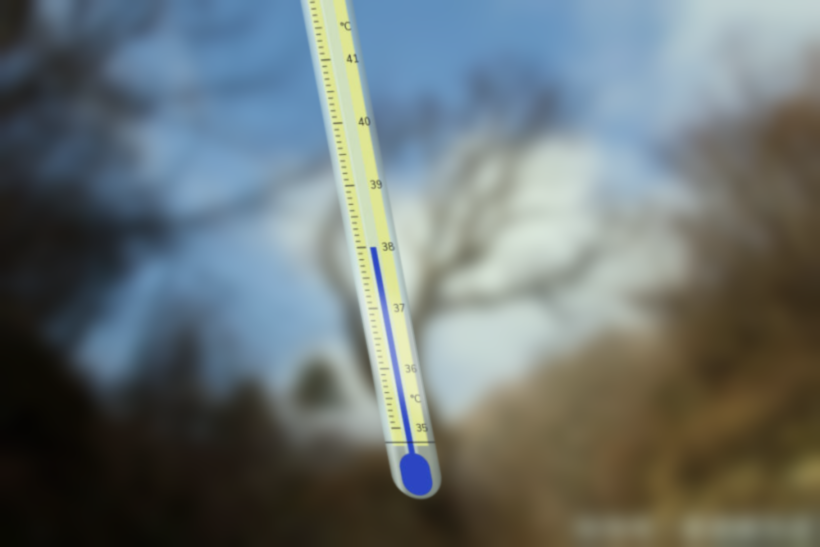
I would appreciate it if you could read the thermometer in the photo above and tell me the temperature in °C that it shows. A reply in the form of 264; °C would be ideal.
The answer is 38; °C
